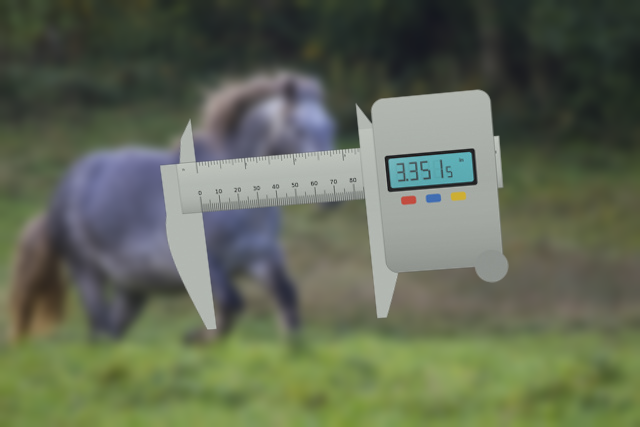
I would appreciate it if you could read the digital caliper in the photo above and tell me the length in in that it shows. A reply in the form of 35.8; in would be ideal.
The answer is 3.3515; in
